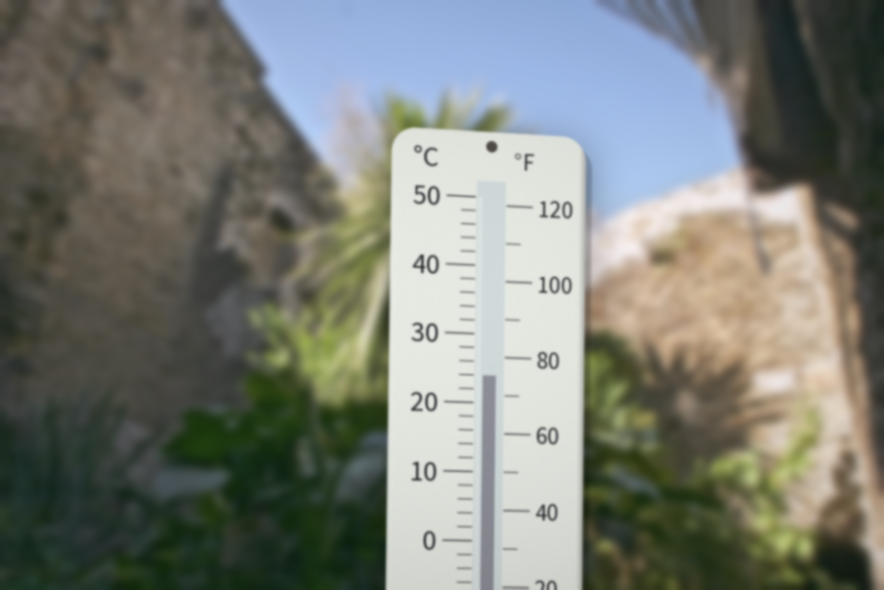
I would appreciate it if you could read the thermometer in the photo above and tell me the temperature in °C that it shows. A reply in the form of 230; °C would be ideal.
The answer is 24; °C
